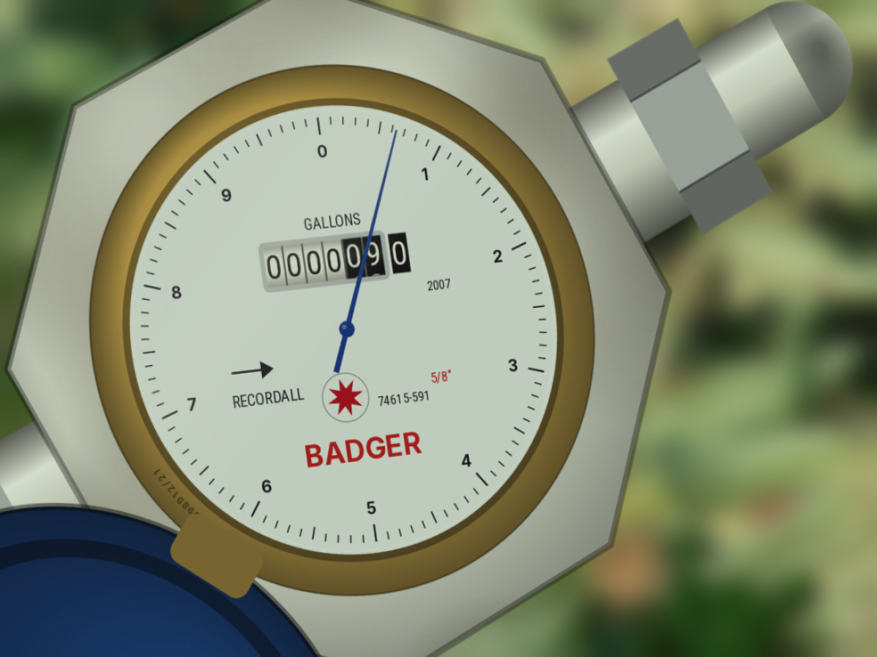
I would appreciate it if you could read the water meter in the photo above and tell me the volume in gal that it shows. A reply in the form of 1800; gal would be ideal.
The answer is 90.6; gal
